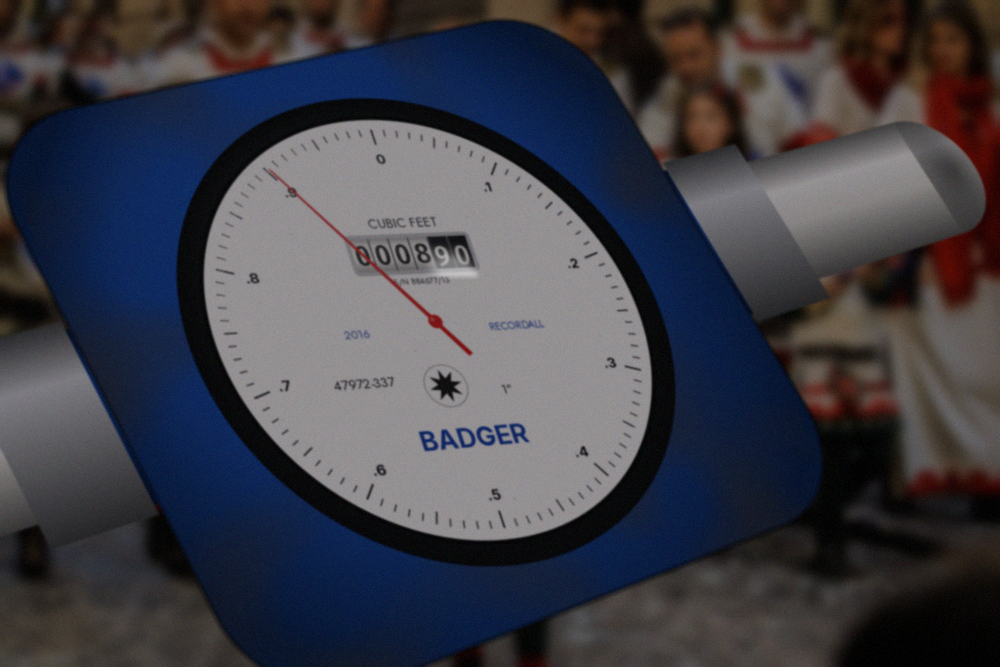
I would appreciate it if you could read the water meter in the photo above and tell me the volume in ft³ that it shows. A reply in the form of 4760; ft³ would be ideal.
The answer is 889.90; ft³
